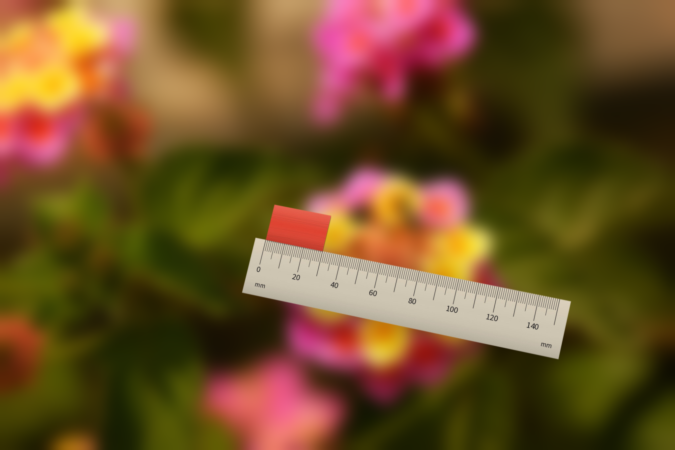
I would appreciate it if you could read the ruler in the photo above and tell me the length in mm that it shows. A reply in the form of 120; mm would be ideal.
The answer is 30; mm
